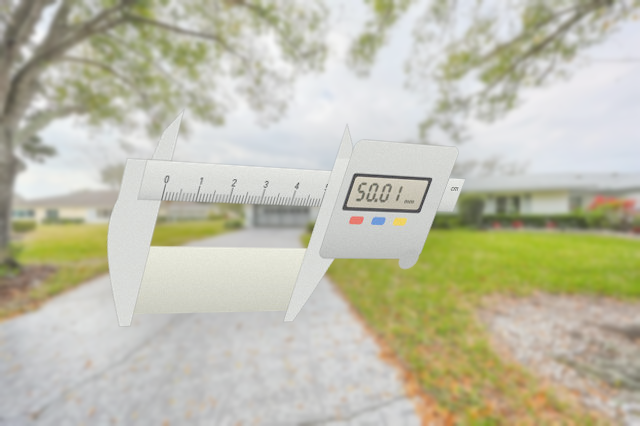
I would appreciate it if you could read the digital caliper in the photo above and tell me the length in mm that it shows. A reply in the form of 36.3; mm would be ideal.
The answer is 50.01; mm
